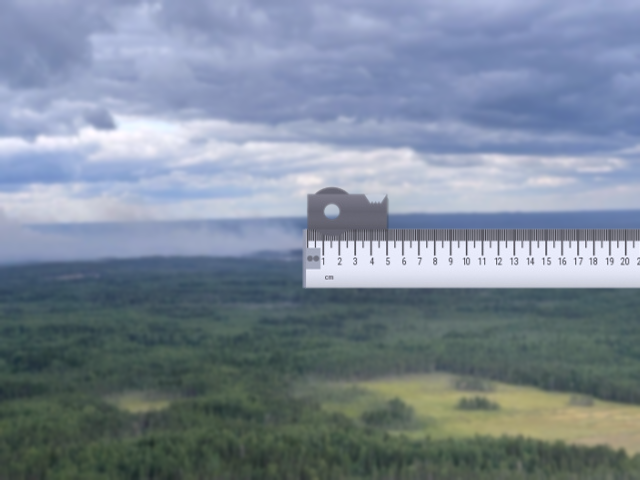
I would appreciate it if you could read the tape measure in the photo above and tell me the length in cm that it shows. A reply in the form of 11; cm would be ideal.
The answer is 5; cm
